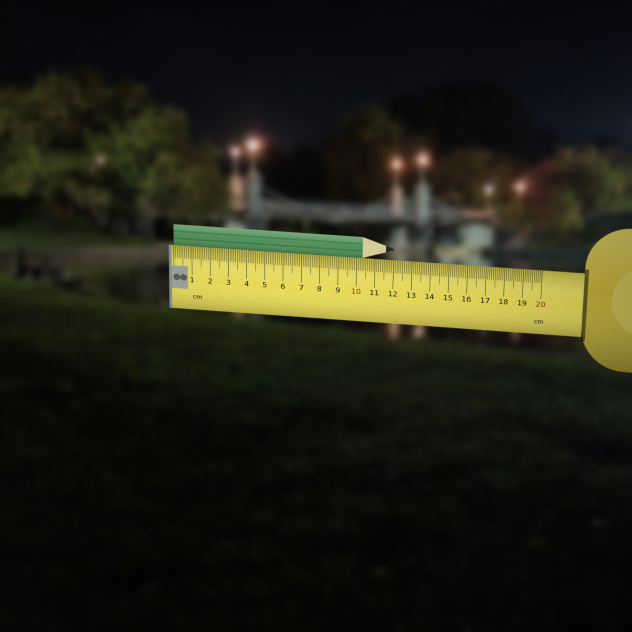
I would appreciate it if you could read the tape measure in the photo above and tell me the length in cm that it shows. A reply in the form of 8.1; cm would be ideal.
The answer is 12; cm
